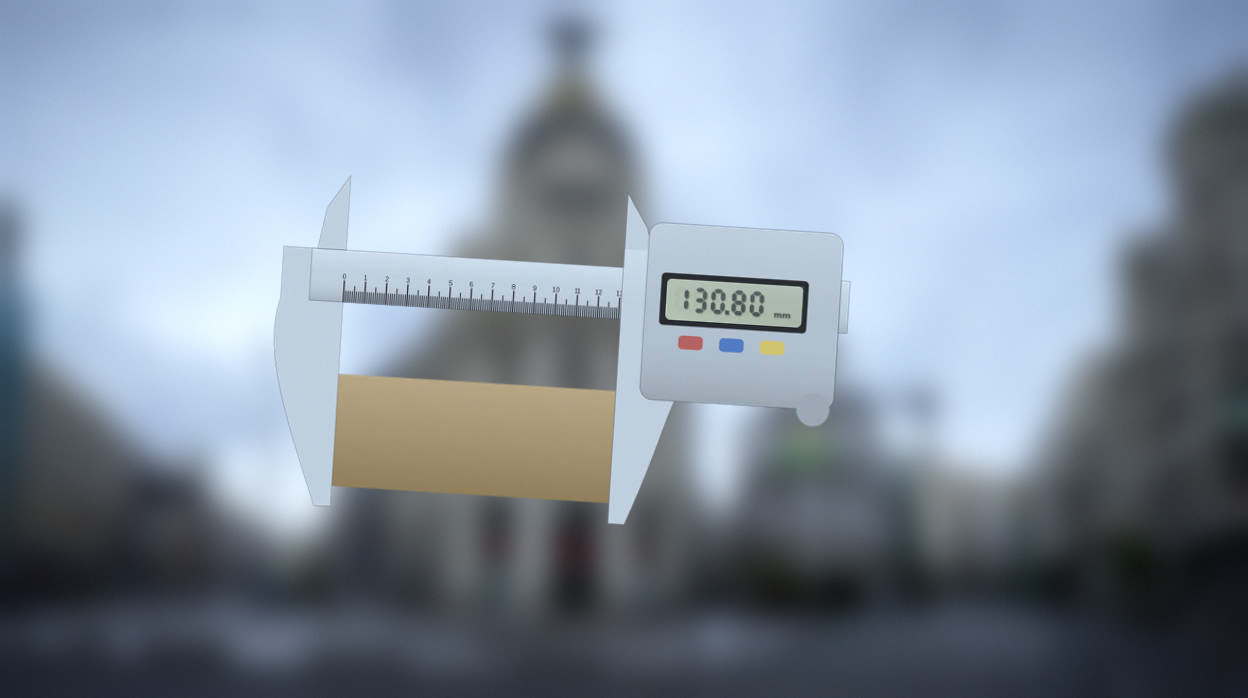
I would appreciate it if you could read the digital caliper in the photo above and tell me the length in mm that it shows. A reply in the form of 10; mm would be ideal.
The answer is 130.80; mm
